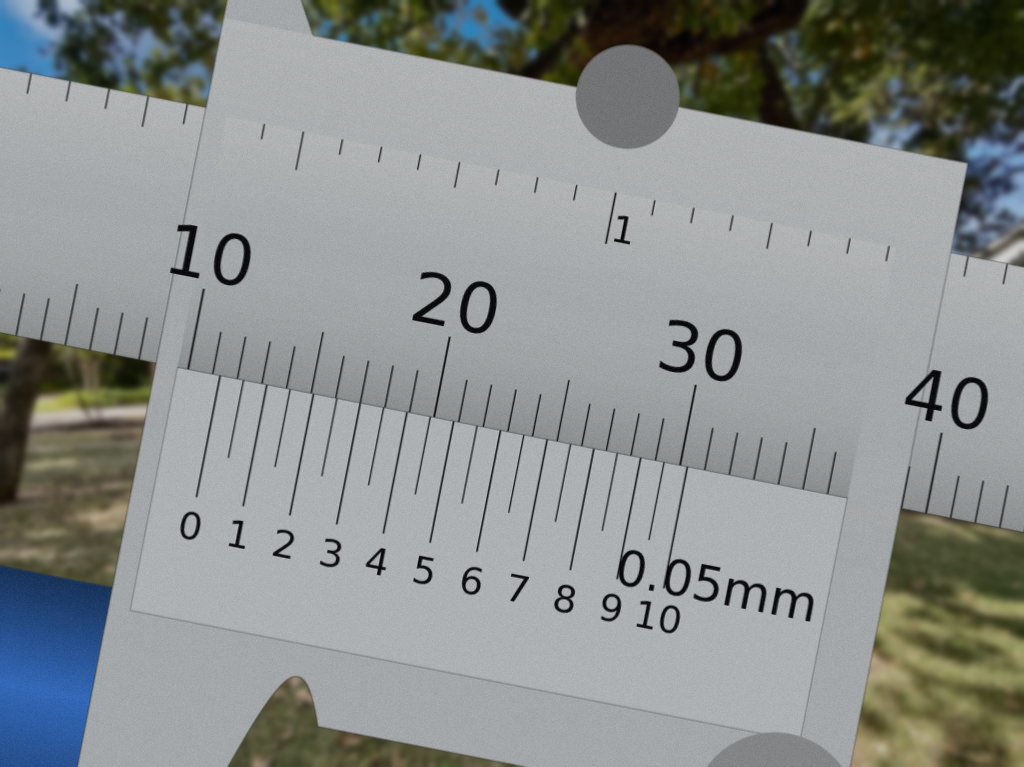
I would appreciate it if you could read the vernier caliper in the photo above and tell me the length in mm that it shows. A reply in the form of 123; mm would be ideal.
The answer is 11.3; mm
